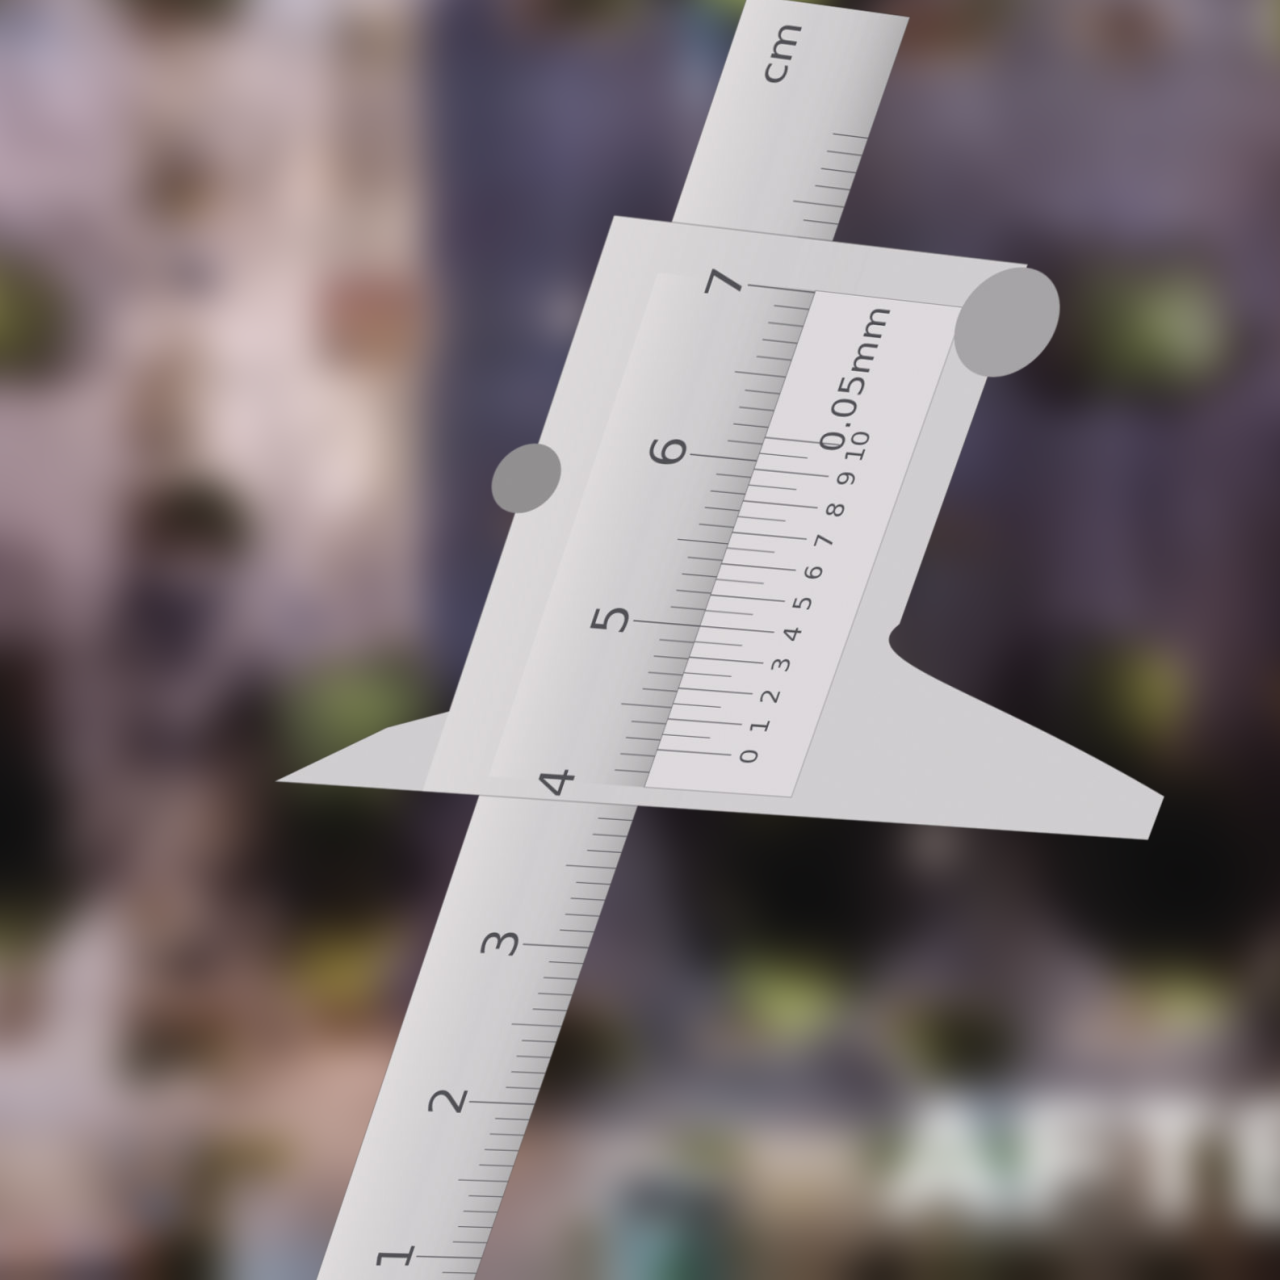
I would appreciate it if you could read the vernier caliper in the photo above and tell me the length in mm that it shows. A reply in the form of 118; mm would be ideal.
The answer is 42.4; mm
